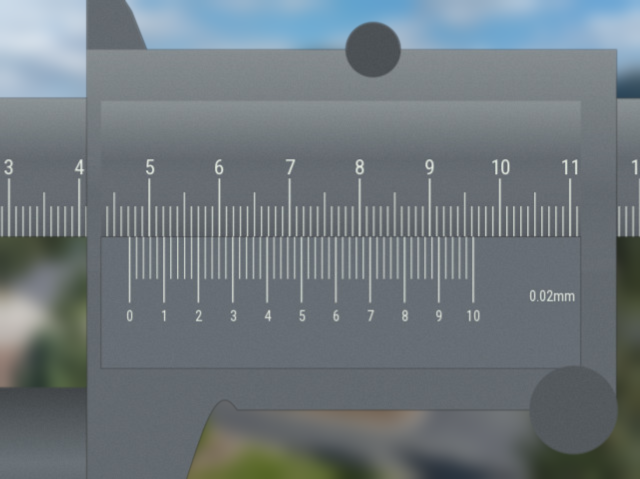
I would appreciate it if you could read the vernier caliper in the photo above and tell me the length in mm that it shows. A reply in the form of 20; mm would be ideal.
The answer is 47.2; mm
